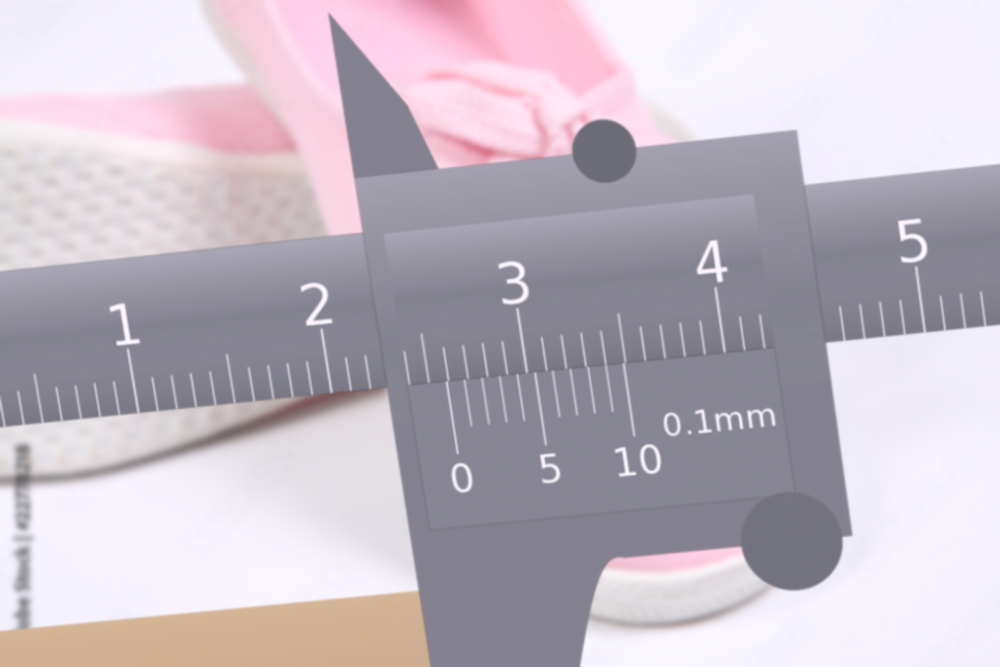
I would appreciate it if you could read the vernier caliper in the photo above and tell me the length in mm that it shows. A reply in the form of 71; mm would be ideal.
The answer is 25.9; mm
